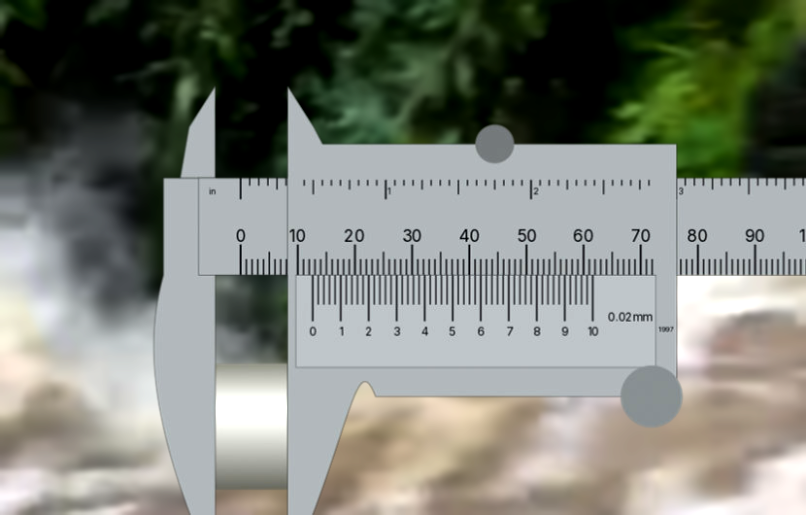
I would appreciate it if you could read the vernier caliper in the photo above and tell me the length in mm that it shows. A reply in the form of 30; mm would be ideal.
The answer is 12.6; mm
